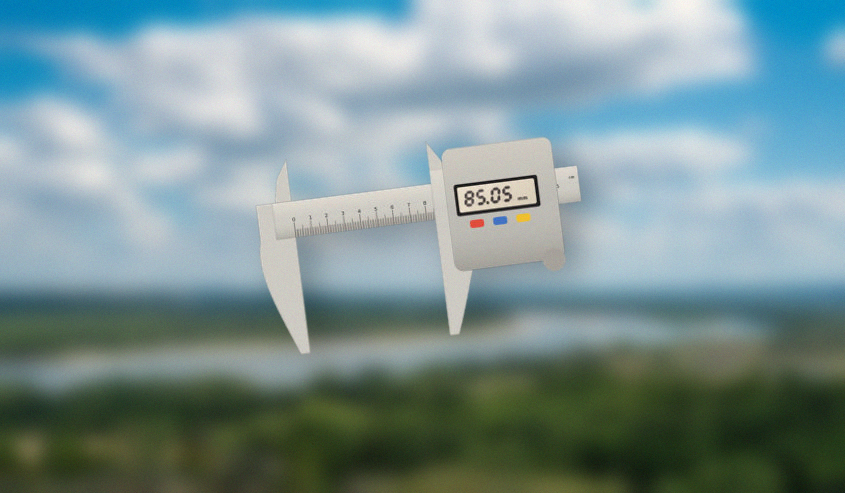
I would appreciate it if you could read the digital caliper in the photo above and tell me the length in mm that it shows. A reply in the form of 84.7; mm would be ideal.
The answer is 85.05; mm
